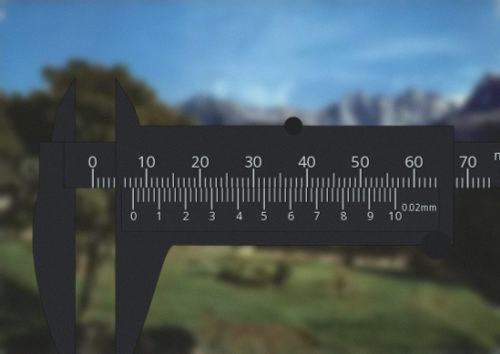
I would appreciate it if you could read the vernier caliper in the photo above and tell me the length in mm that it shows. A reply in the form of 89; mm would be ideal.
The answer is 7.5; mm
